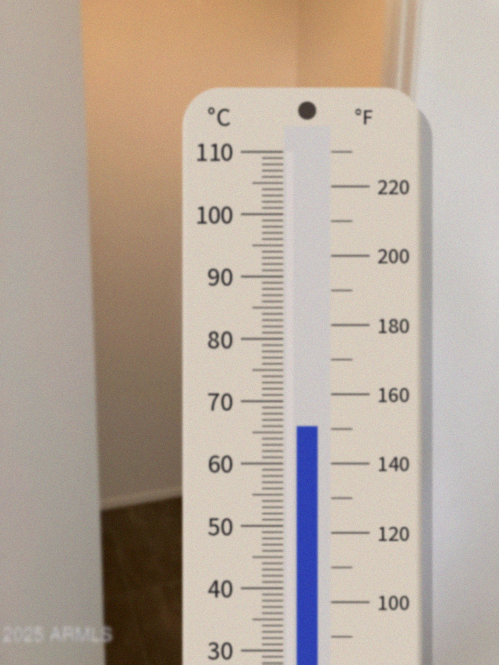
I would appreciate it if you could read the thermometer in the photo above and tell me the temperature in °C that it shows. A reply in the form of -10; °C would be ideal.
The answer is 66; °C
